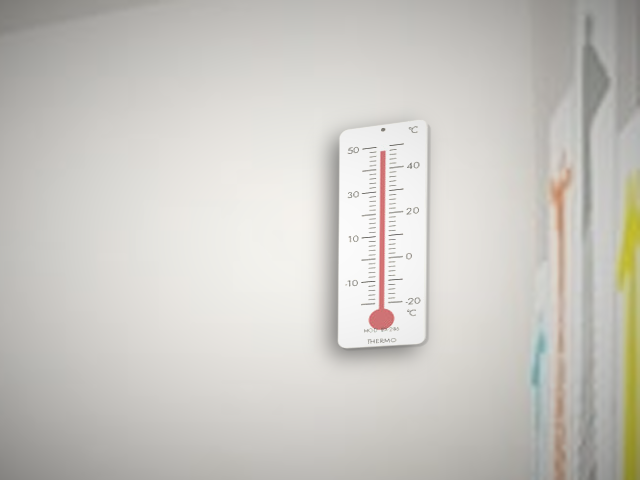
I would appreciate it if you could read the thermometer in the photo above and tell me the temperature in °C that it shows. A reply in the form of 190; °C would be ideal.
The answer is 48; °C
